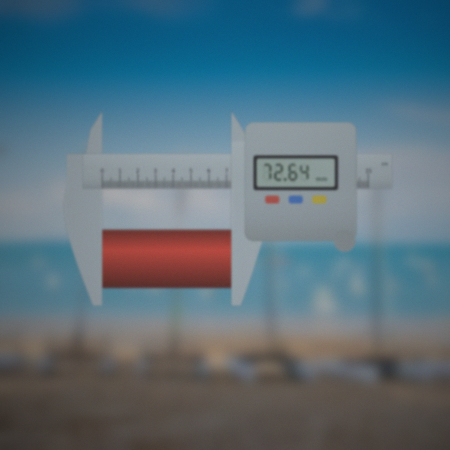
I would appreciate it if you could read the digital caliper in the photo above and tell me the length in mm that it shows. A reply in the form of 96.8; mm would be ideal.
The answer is 72.64; mm
